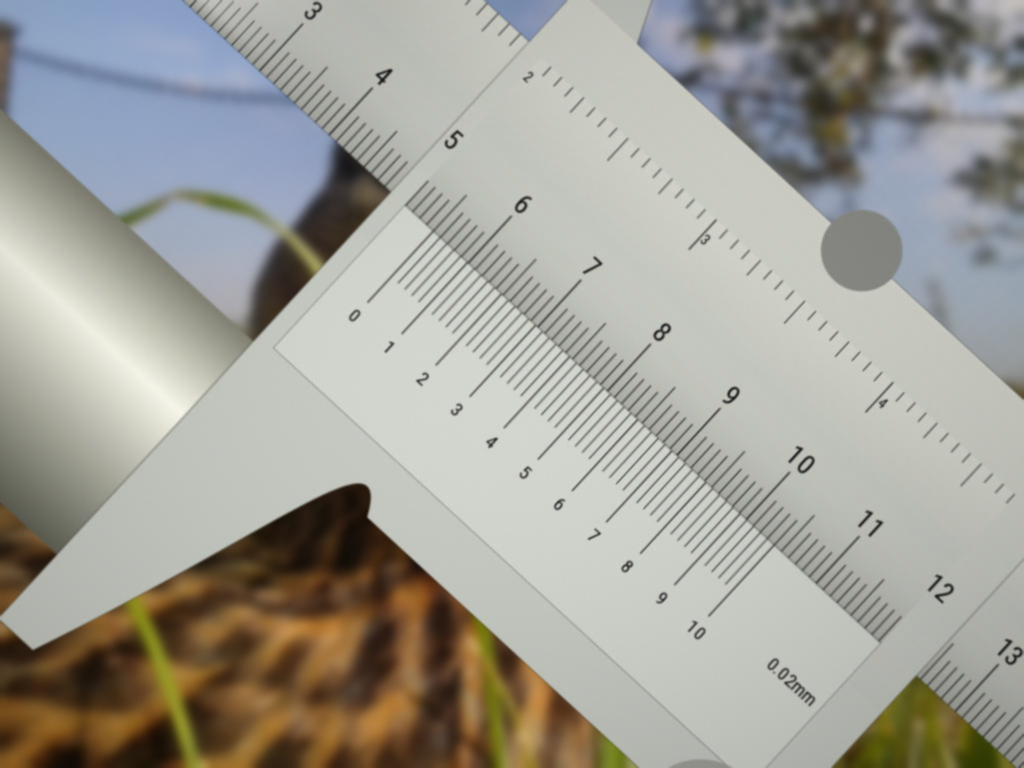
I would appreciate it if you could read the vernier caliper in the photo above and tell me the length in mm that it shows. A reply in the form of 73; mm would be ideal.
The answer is 55.0; mm
